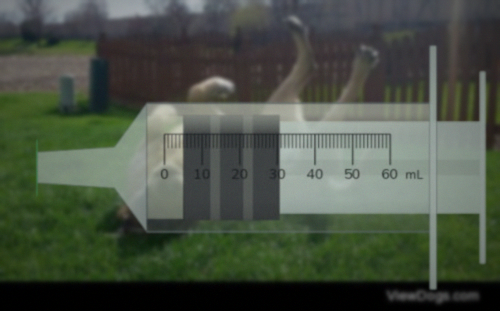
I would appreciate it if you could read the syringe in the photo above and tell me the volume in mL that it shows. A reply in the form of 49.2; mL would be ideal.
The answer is 5; mL
